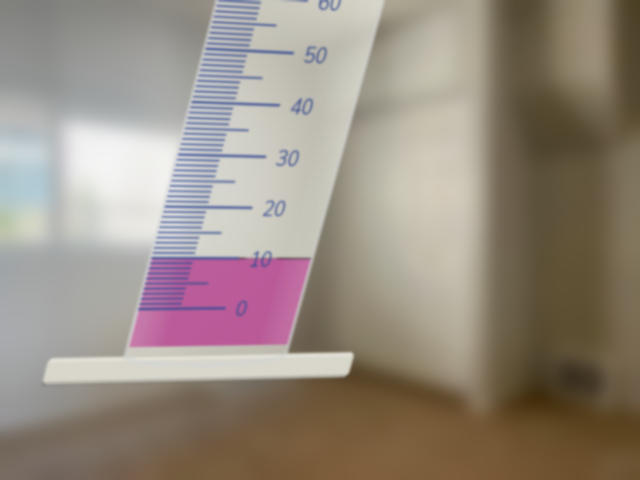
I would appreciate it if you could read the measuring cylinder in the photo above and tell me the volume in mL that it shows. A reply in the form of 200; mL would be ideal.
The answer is 10; mL
